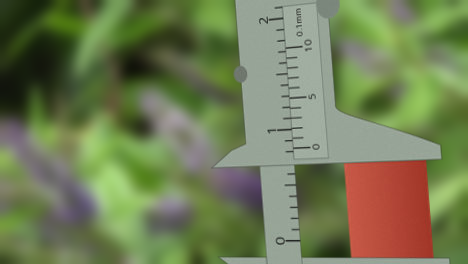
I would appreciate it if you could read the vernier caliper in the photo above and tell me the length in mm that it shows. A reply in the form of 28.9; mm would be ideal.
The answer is 8.3; mm
